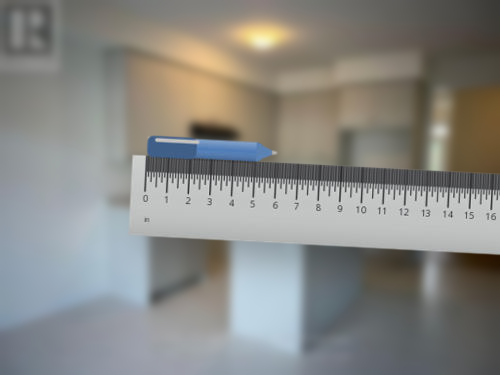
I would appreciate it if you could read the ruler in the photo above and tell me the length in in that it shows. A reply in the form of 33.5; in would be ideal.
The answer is 6; in
